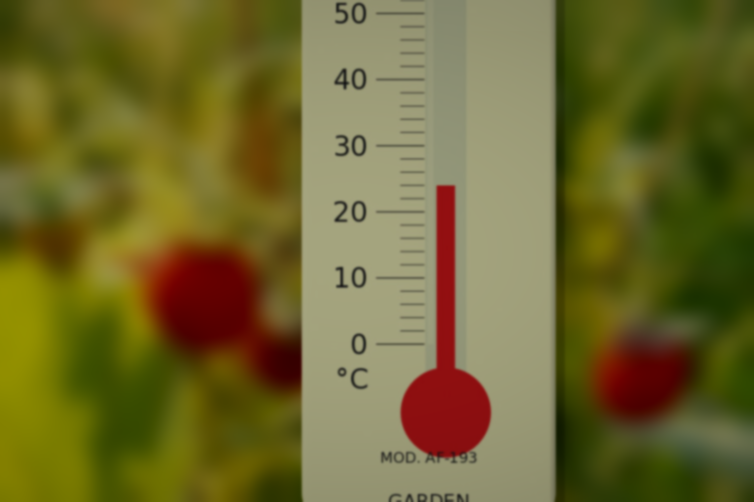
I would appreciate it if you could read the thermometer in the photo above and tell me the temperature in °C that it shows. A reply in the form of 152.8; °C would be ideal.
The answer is 24; °C
